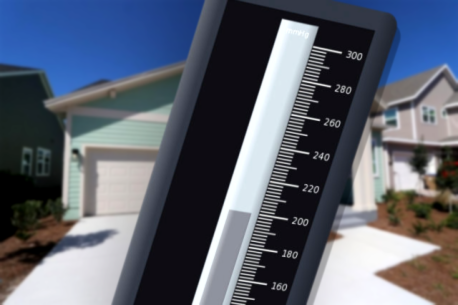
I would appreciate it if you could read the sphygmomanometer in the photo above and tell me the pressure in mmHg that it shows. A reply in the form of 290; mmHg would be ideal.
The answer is 200; mmHg
